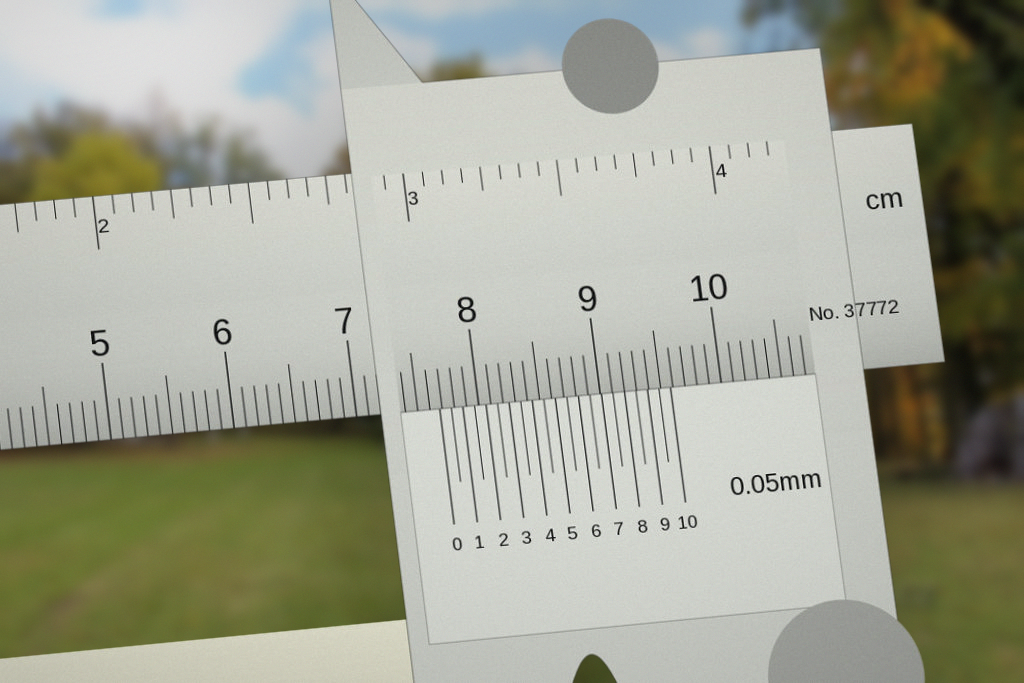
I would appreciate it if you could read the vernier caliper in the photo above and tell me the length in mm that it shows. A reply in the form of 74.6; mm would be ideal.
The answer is 76.8; mm
